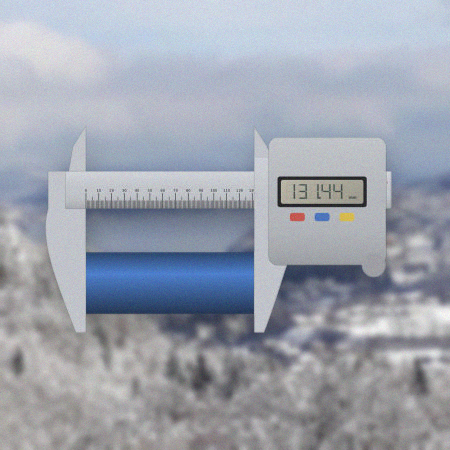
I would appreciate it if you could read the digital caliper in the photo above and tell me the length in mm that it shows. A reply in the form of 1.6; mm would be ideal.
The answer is 131.44; mm
